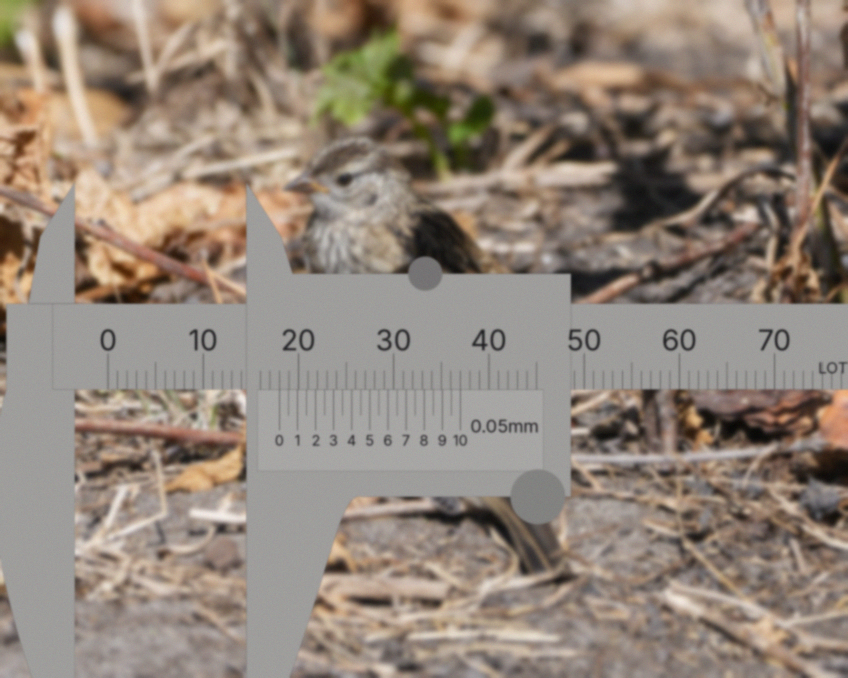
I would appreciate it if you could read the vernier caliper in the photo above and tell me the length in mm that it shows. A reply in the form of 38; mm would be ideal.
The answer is 18.0; mm
